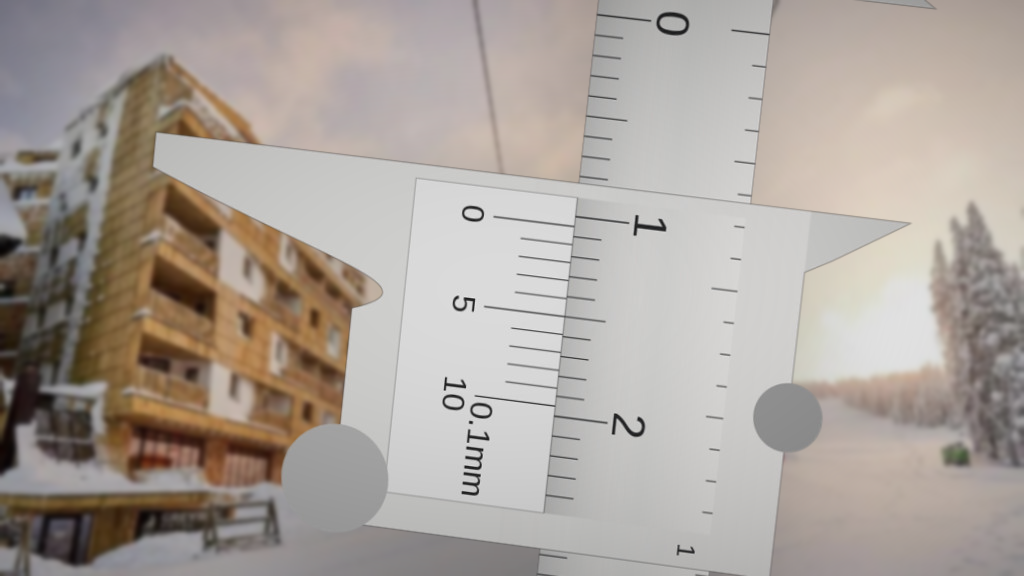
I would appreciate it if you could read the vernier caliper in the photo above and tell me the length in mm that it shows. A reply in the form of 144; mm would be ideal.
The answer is 10.5; mm
